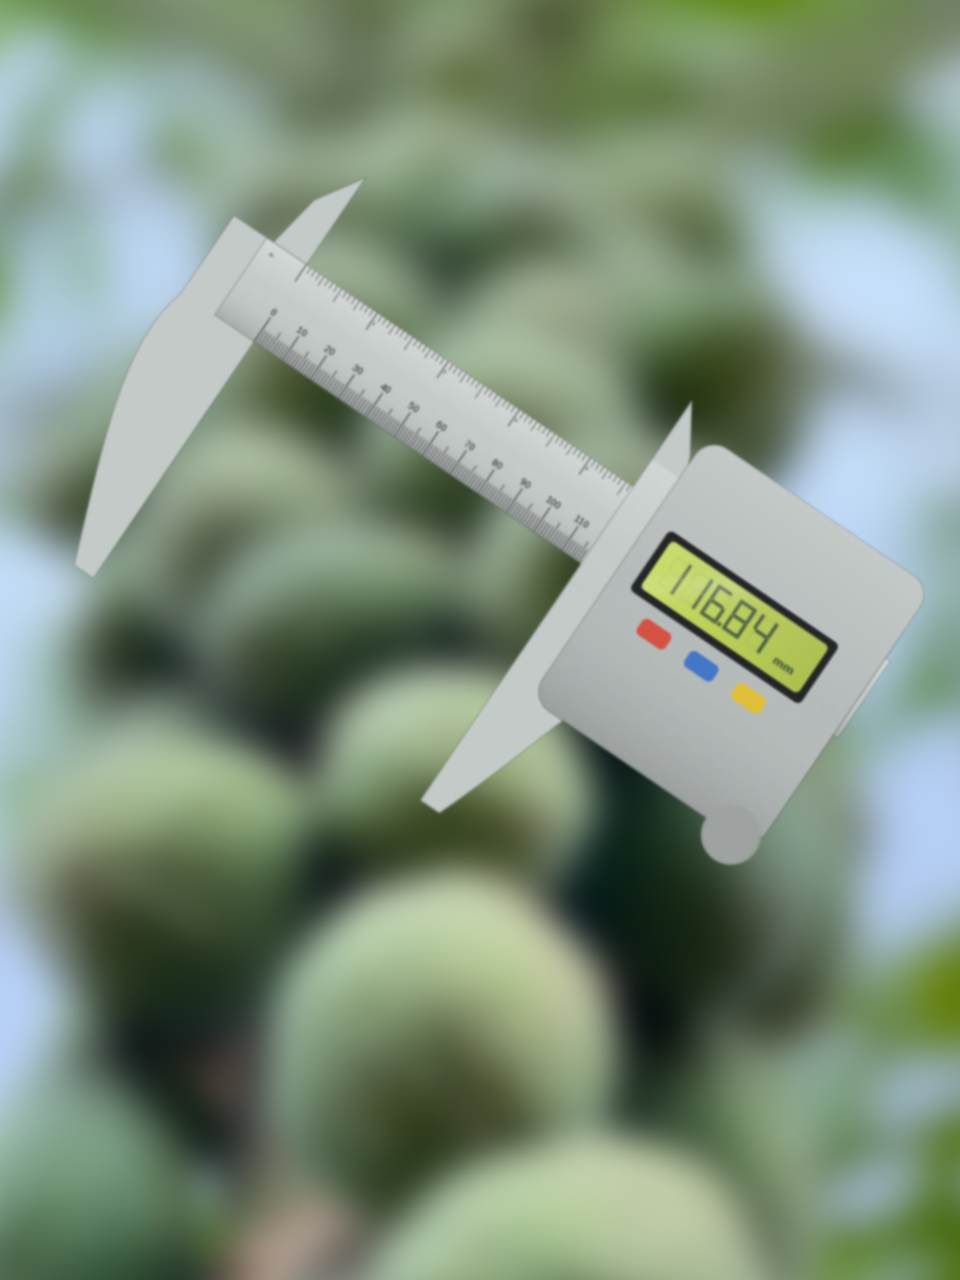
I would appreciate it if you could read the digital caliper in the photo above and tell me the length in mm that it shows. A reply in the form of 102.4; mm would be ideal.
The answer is 116.84; mm
